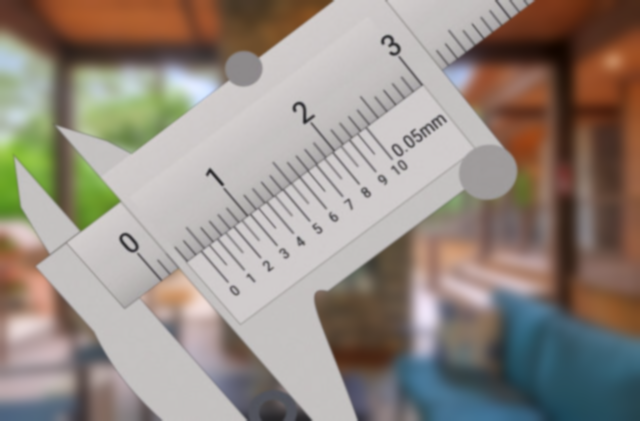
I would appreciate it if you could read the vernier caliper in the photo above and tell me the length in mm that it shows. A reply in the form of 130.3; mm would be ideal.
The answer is 4.6; mm
